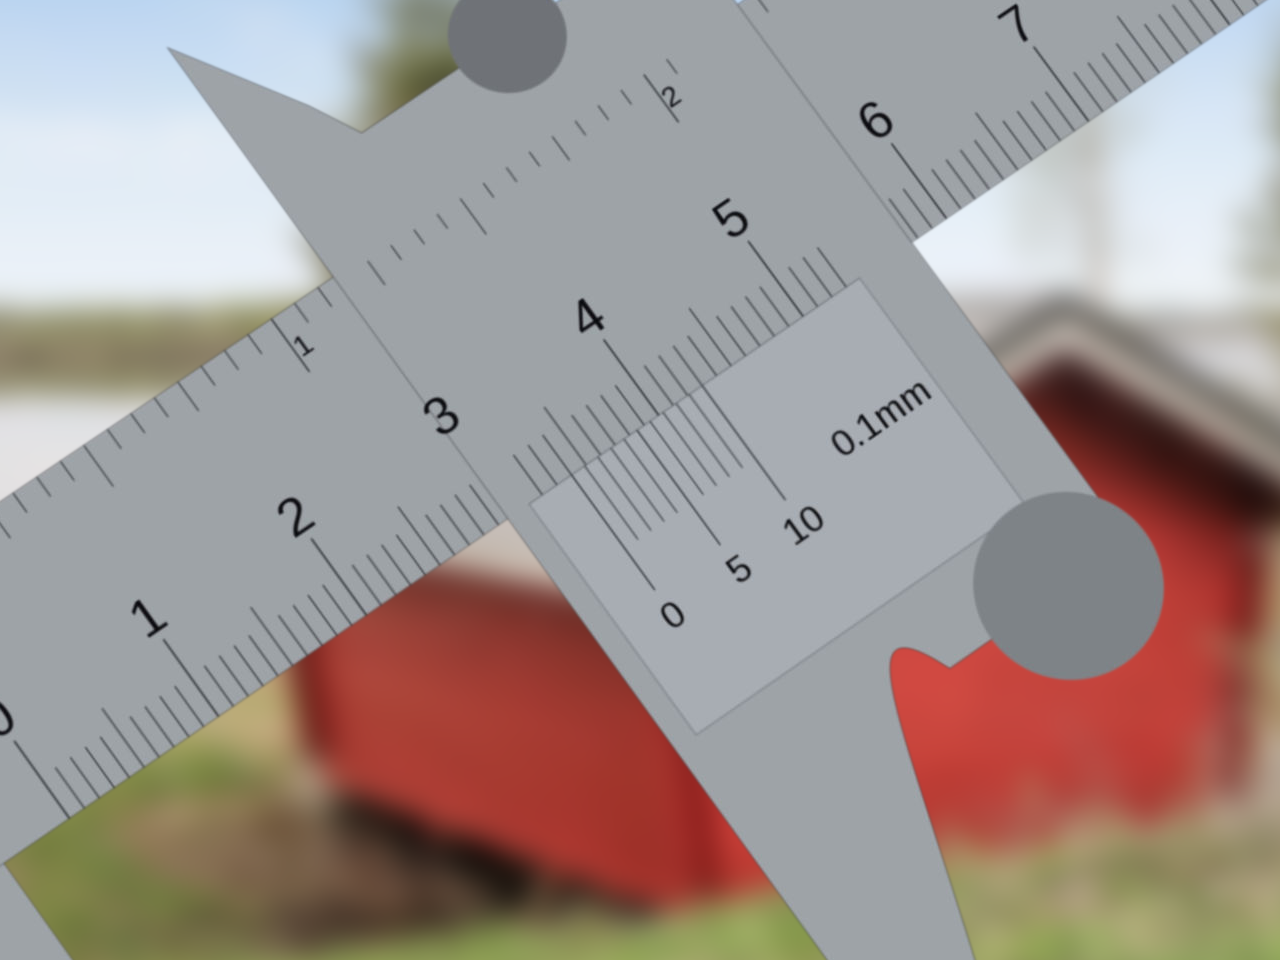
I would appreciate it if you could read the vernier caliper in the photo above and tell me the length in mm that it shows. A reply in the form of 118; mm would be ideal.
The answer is 34.0; mm
